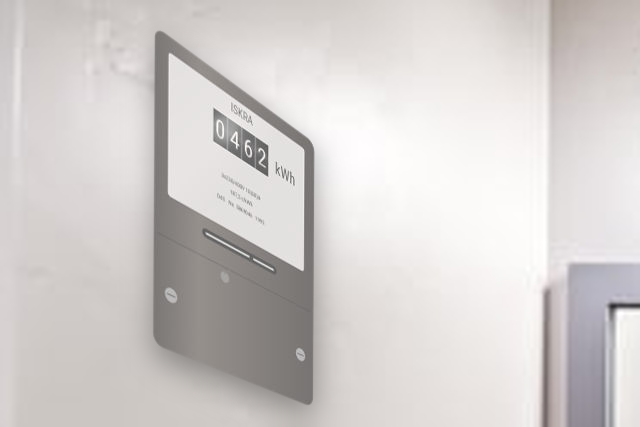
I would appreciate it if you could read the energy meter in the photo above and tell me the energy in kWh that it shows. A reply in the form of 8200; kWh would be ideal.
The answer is 462; kWh
